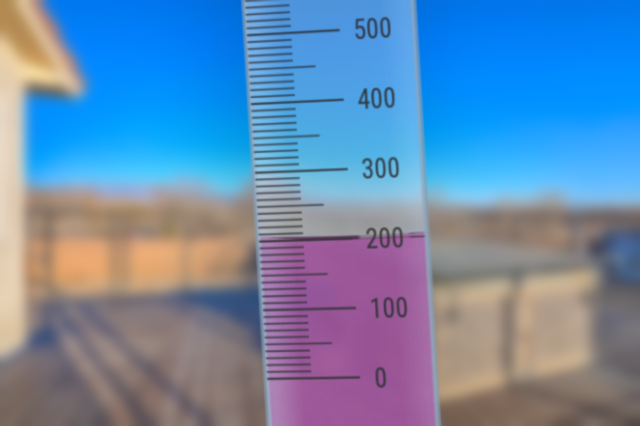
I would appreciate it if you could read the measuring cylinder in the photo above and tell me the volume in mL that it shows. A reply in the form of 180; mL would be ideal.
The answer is 200; mL
